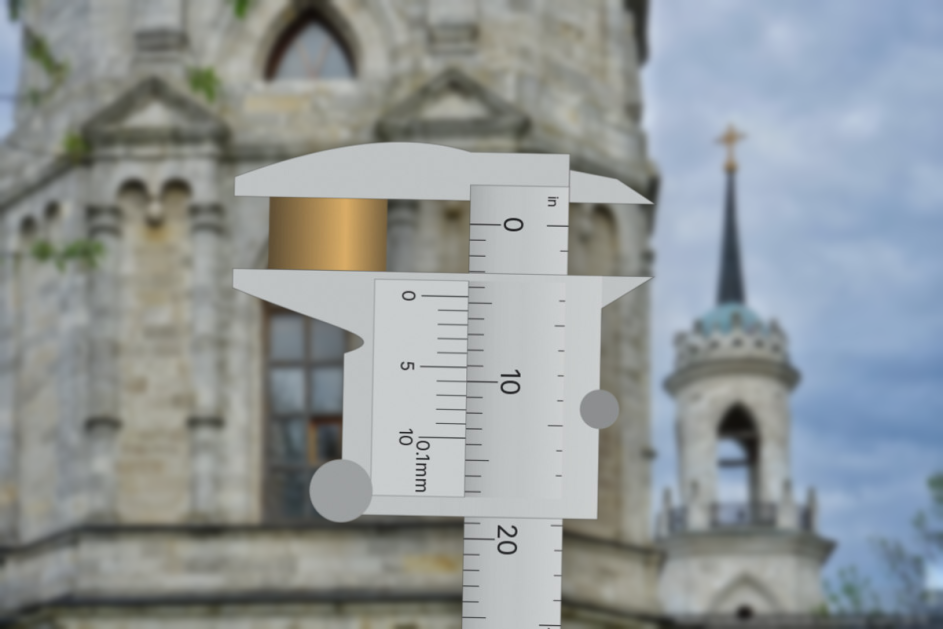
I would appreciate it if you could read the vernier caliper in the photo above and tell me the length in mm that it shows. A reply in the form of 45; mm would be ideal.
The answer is 4.6; mm
